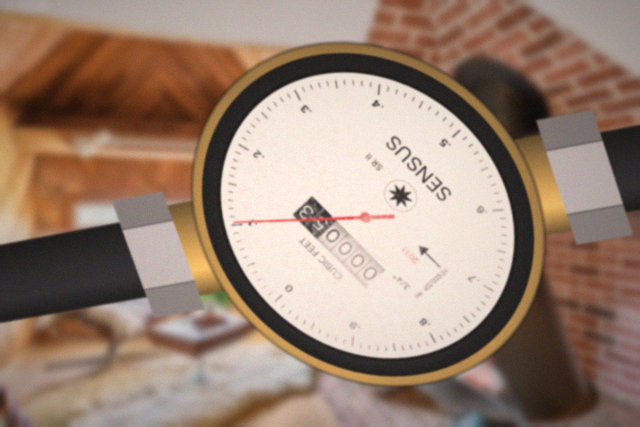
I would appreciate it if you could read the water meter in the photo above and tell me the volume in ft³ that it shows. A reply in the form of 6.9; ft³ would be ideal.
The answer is 53.10; ft³
